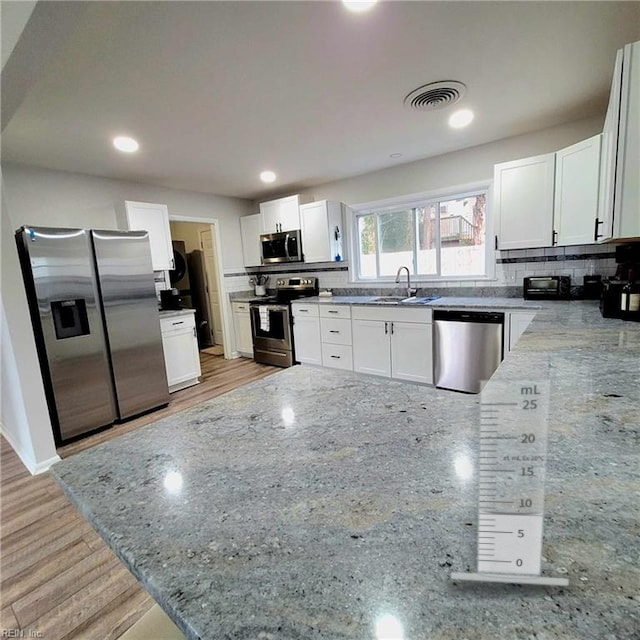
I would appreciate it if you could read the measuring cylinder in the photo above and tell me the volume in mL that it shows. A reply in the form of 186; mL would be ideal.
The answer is 8; mL
